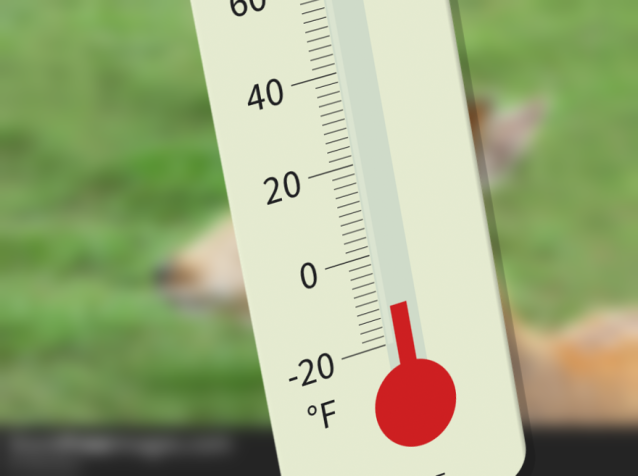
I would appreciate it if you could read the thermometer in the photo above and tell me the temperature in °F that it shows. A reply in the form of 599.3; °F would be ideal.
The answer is -12; °F
